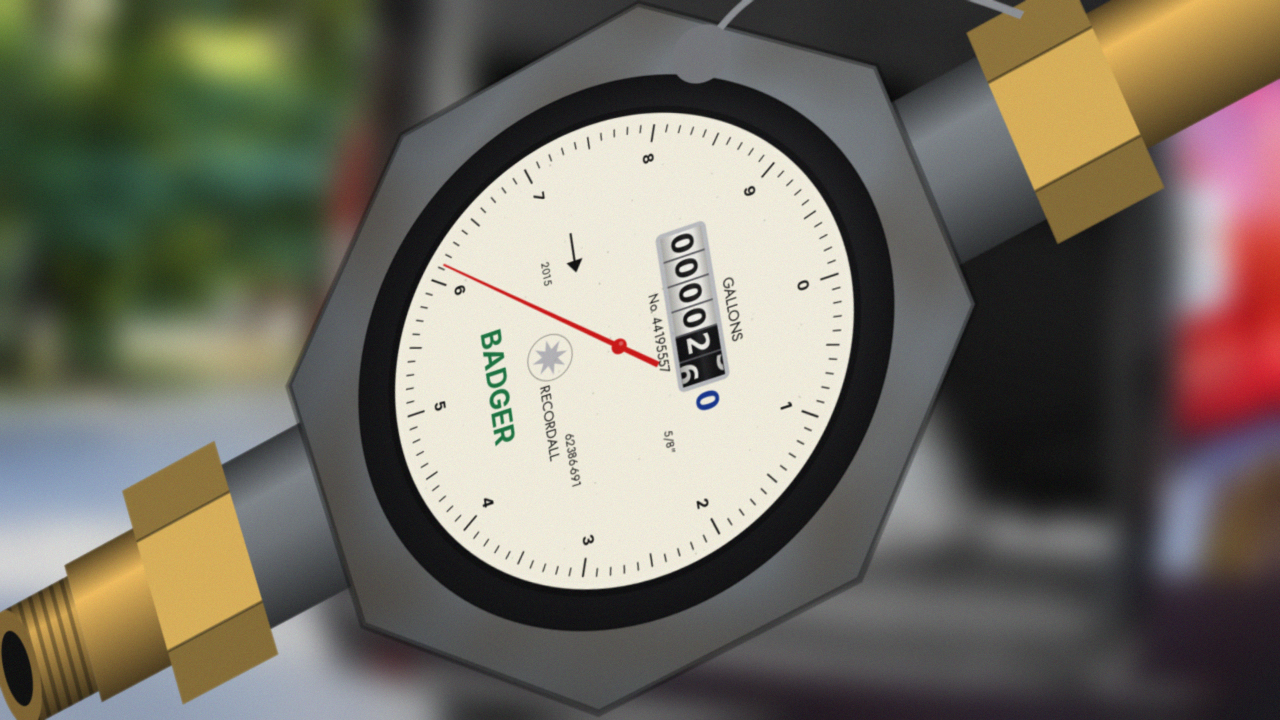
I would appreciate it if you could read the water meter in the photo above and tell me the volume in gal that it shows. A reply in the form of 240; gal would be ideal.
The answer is 256.1; gal
